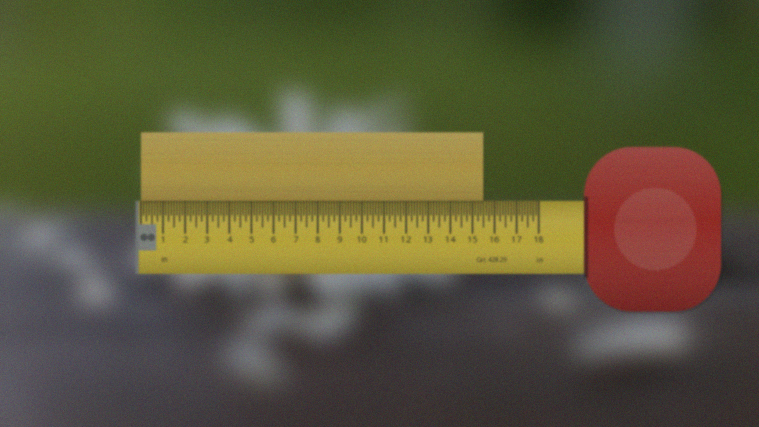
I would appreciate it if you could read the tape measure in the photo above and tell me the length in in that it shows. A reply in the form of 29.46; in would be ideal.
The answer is 15.5; in
